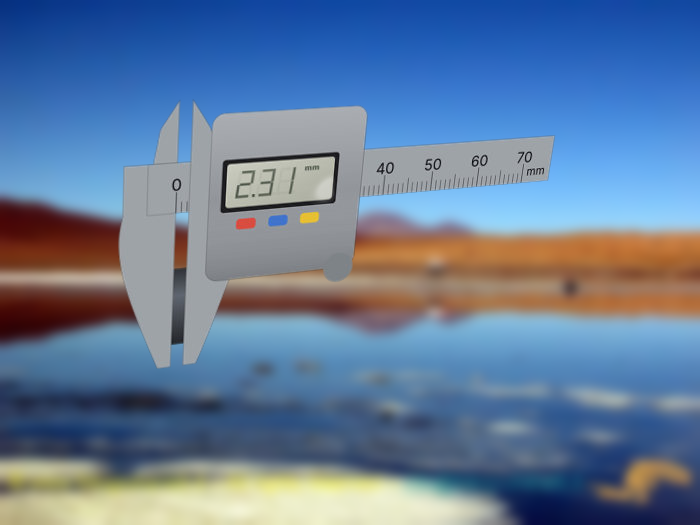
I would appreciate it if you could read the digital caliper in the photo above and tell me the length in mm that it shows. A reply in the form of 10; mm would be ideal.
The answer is 2.31; mm
